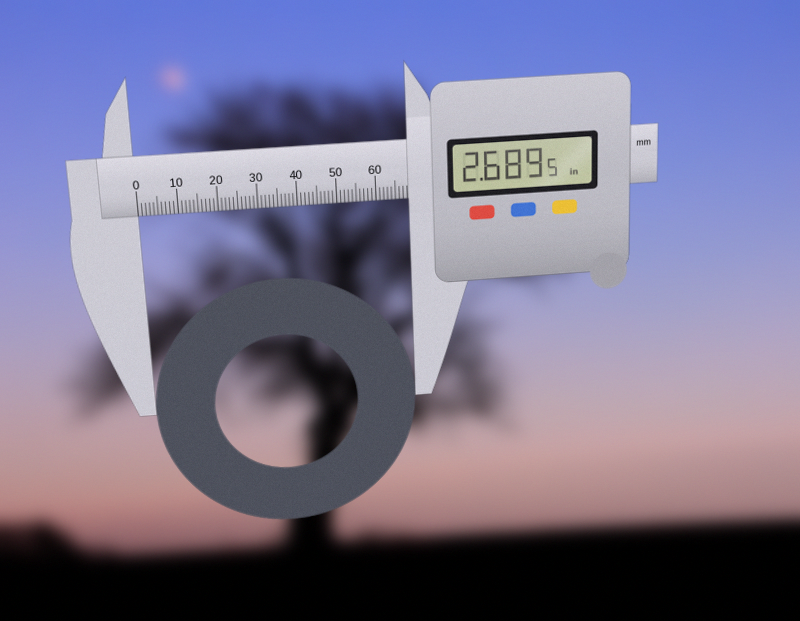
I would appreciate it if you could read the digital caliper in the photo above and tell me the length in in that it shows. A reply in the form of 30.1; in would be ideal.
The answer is 2.6895; in
